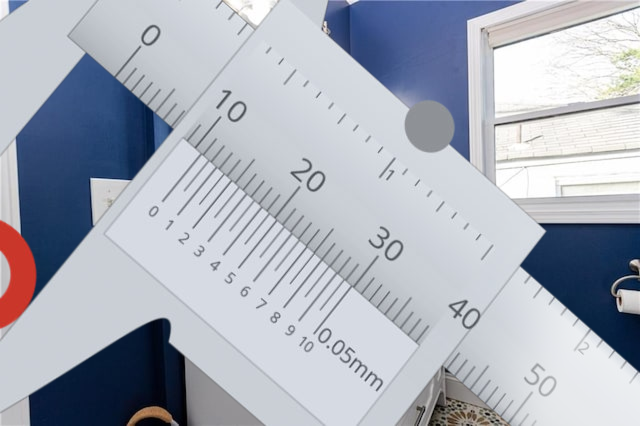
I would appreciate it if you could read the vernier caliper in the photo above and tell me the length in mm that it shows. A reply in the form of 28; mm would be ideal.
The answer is 10.8; mm
